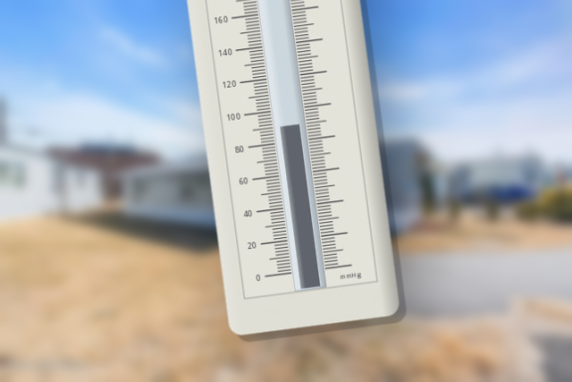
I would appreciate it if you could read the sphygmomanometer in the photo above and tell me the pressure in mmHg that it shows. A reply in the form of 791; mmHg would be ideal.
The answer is 90; mmHg
